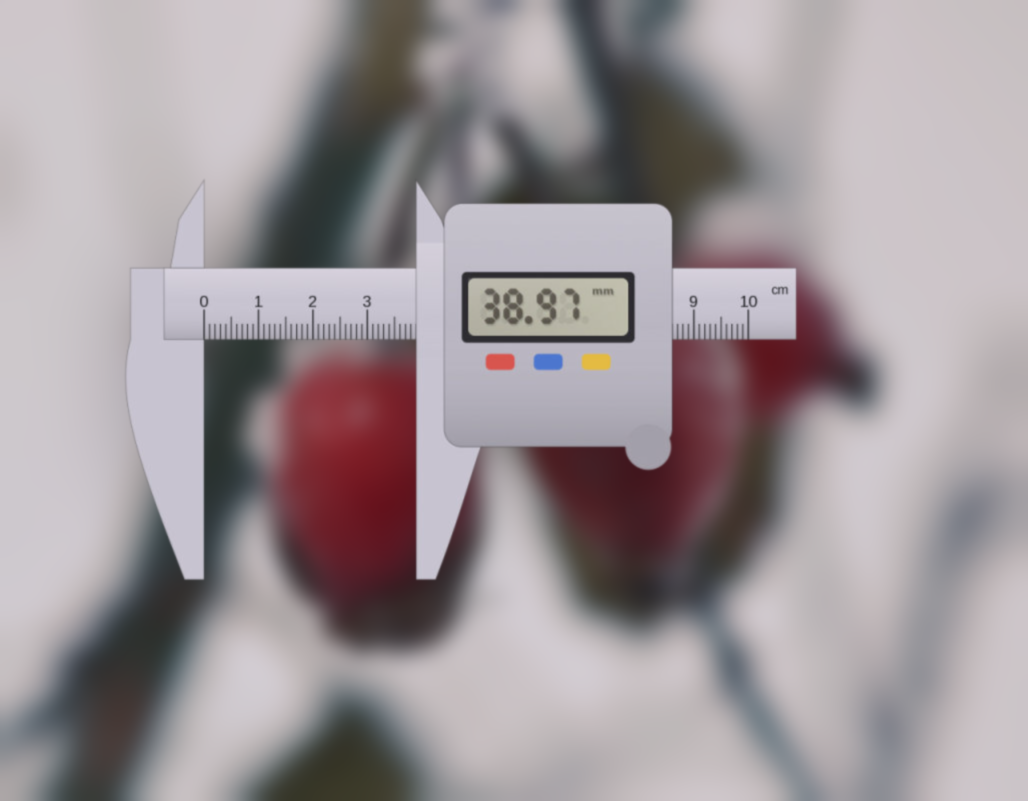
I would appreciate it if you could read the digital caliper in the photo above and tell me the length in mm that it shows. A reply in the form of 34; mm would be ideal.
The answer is 38.97; mm
